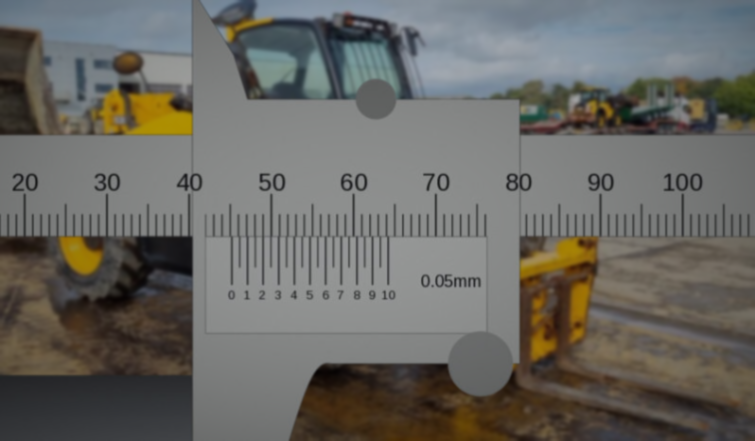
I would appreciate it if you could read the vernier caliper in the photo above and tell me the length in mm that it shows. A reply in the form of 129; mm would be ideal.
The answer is 45.2; mm
